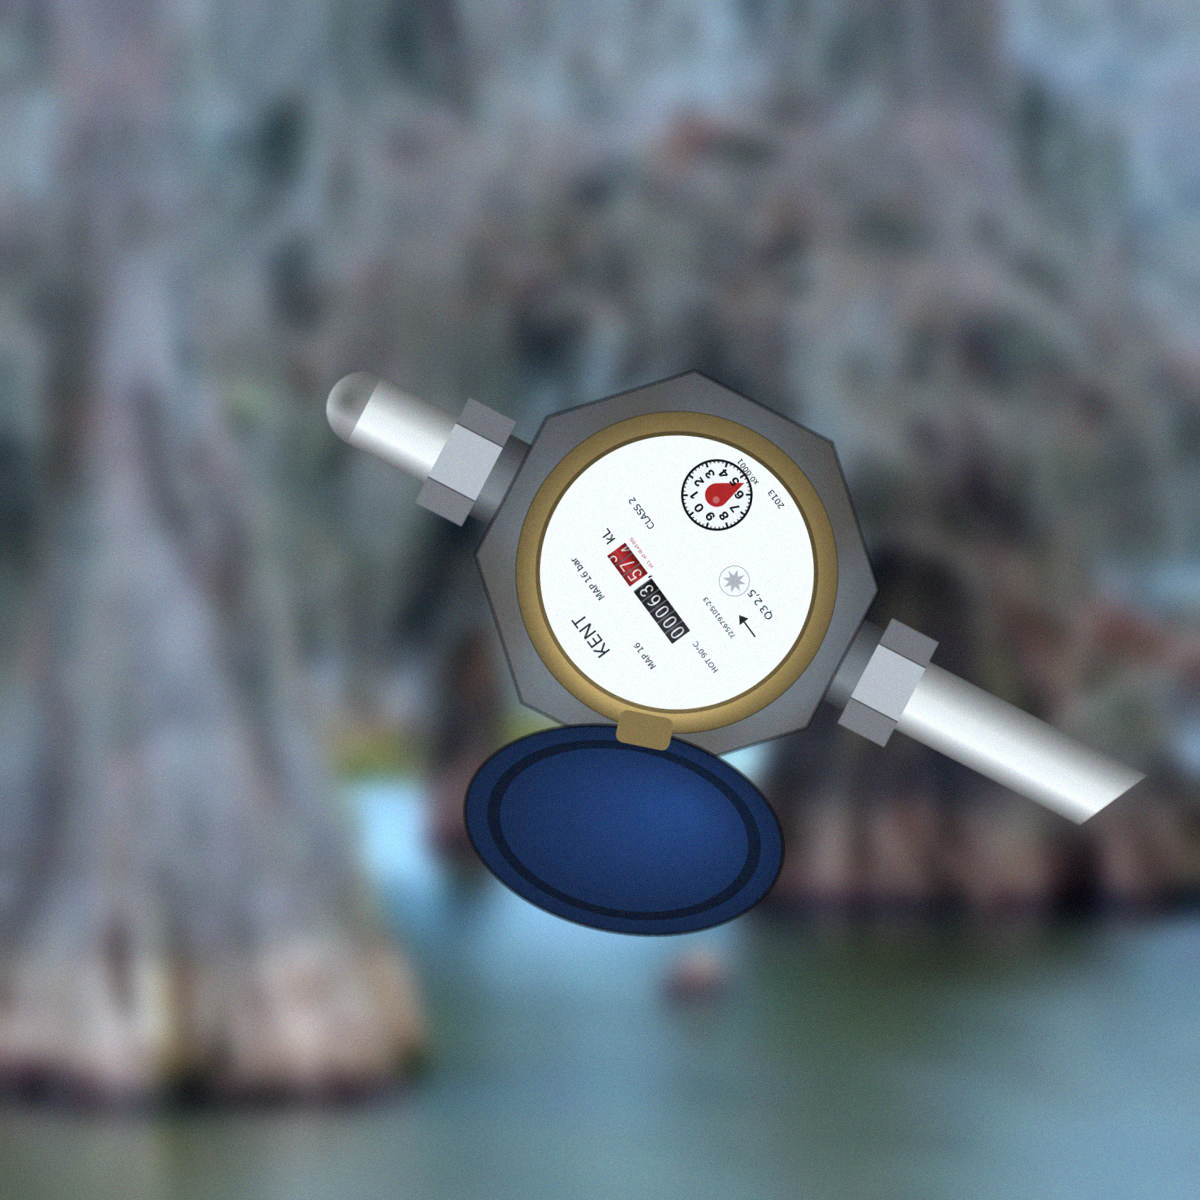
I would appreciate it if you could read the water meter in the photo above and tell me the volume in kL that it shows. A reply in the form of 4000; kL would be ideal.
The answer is 63.5735; kL
